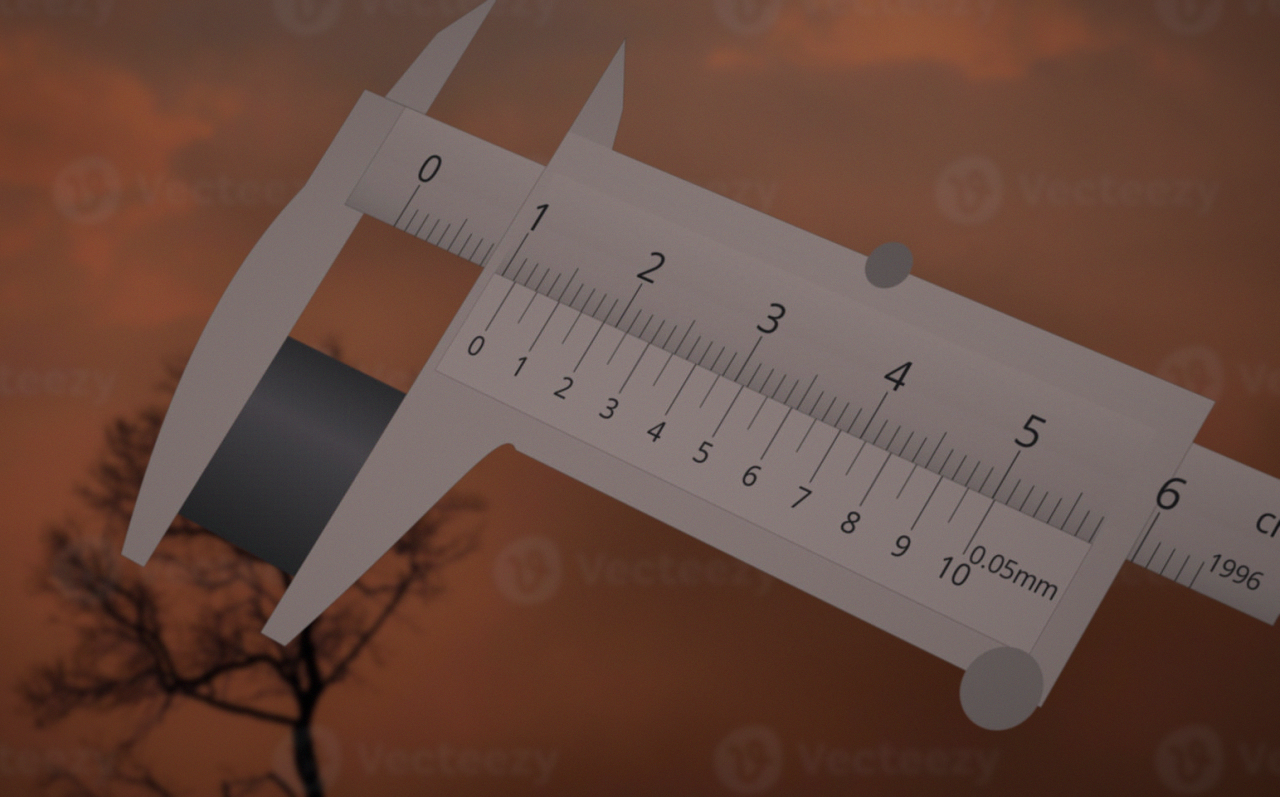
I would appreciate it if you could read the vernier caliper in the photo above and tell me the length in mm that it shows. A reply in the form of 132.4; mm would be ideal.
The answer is 11.2; mm
